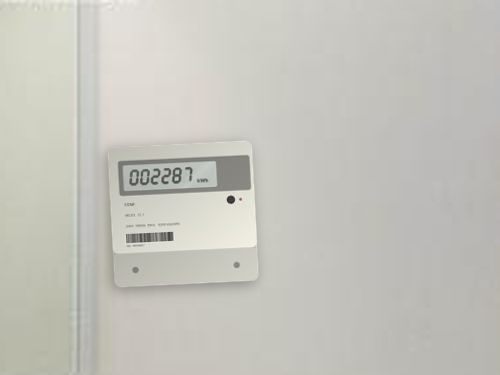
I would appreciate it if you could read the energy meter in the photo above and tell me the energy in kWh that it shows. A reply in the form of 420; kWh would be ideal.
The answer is 2287; kWh
